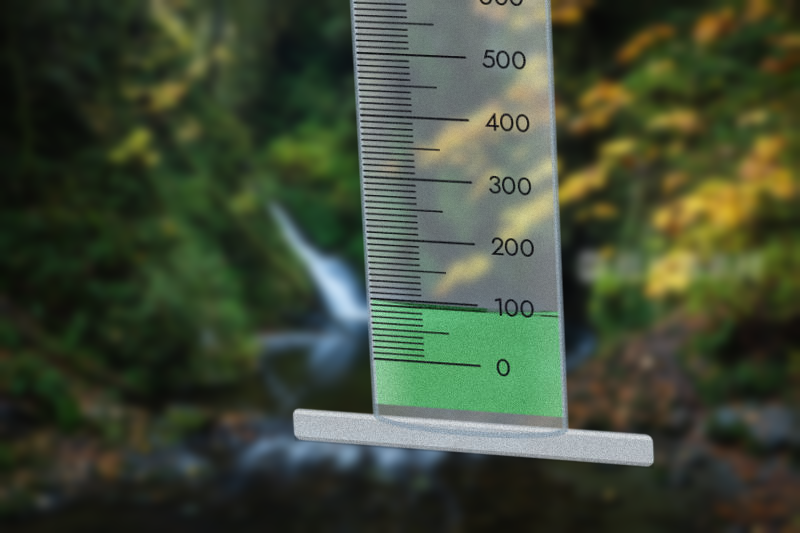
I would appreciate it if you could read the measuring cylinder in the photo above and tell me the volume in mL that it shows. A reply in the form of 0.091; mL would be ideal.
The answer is 90; mL
